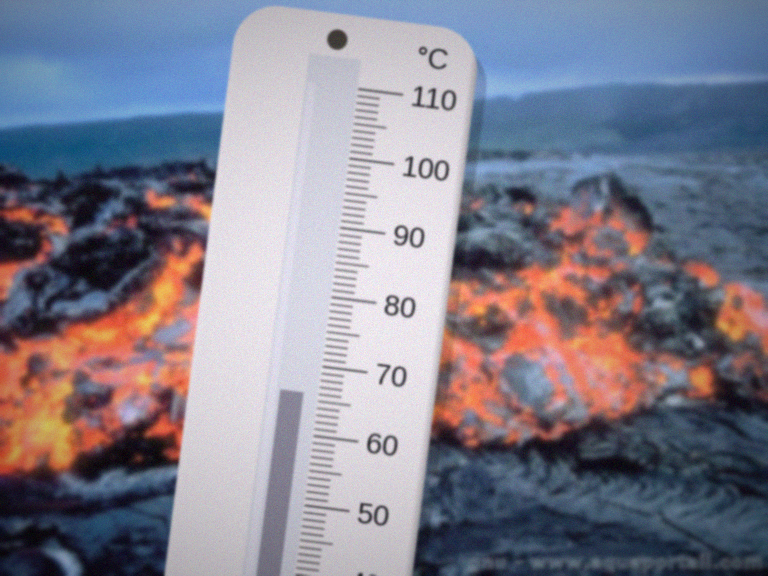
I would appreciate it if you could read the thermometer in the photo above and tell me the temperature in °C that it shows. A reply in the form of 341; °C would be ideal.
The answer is 66; °C
